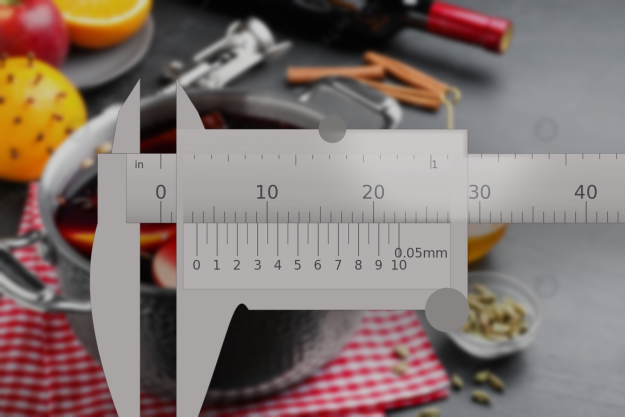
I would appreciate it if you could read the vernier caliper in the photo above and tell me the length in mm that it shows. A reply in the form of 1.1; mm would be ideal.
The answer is 3.4; mm
